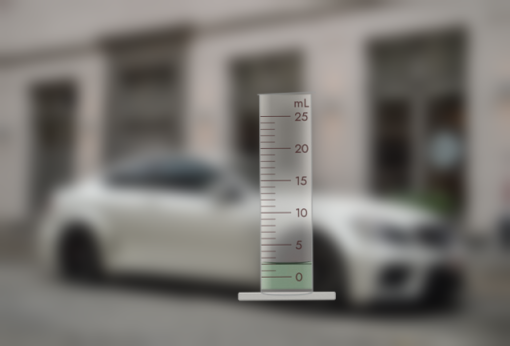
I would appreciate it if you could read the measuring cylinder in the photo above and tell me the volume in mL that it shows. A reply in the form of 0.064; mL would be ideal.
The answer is 2; mL
